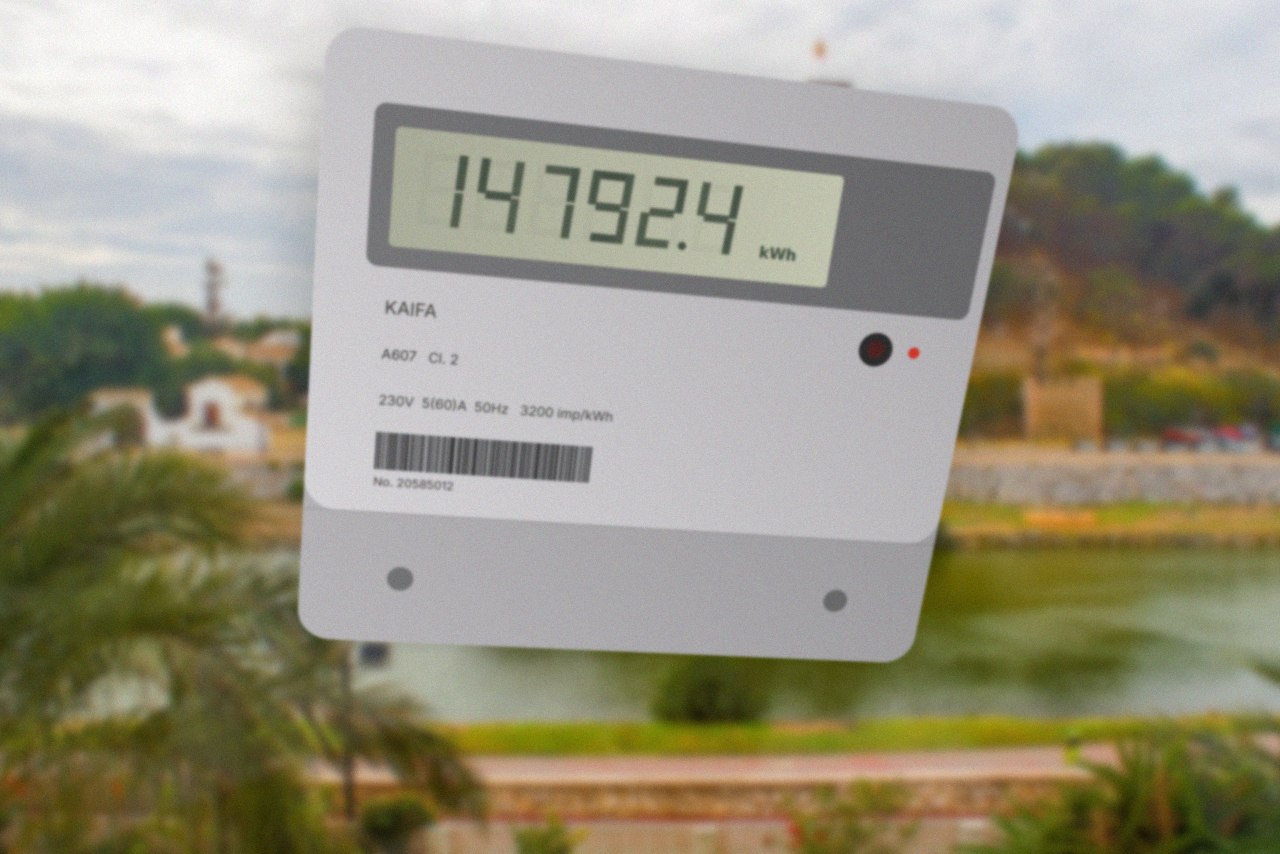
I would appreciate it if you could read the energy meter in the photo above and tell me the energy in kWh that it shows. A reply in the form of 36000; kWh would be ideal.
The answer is 14792.4; kWh
